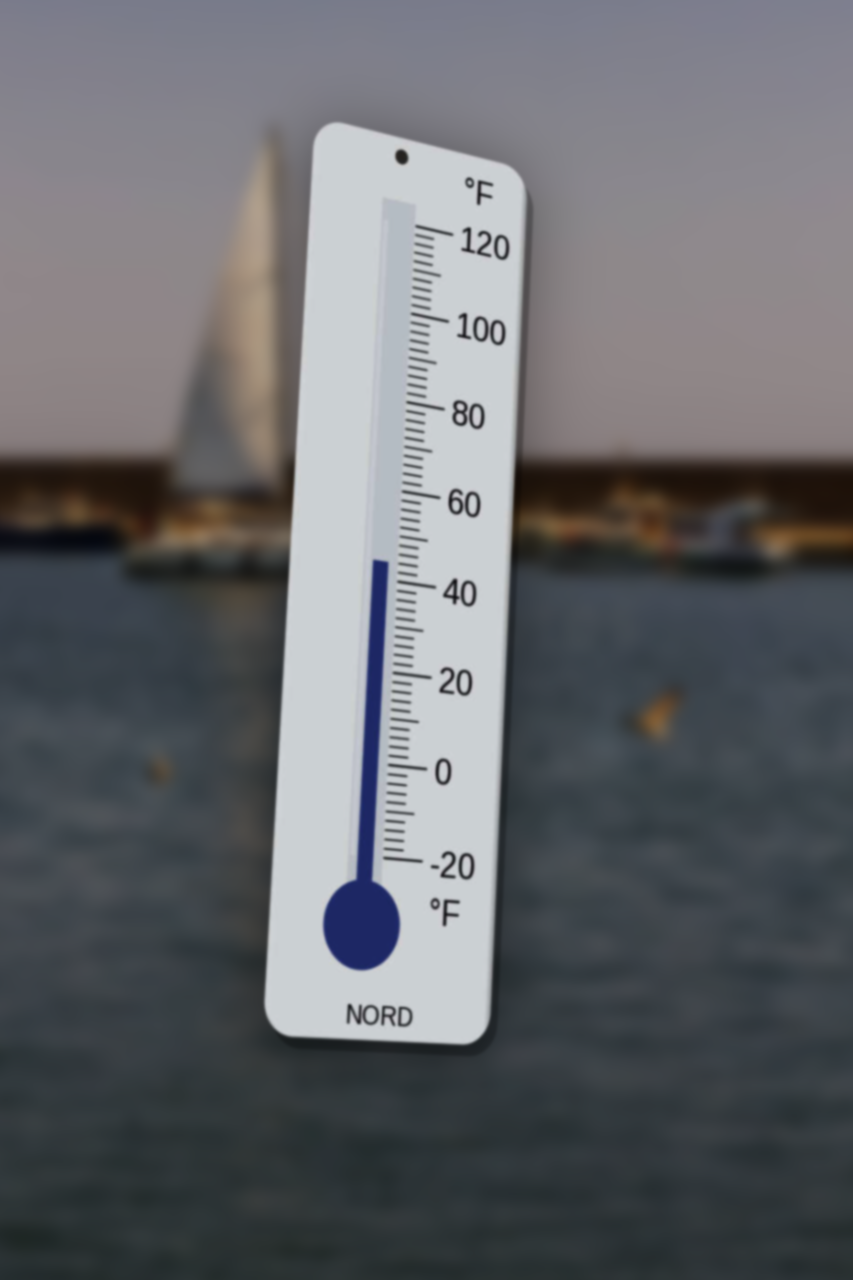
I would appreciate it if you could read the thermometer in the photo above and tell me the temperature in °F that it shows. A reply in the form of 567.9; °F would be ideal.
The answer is 44; °F
